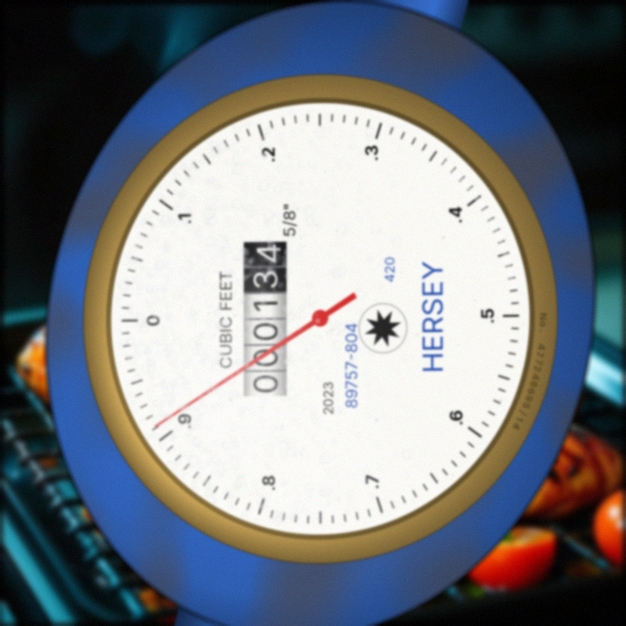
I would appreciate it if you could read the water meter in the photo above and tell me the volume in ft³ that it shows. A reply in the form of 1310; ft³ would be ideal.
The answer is 133.91; ft³
